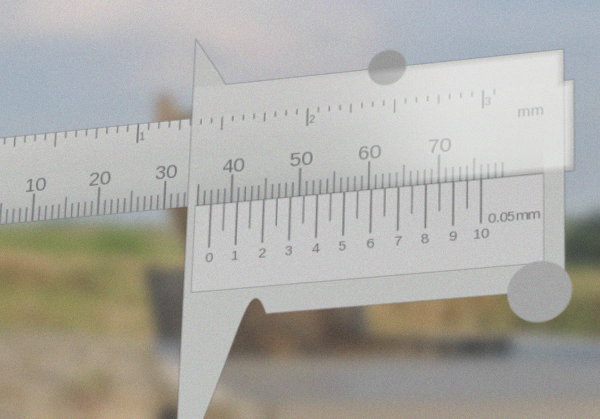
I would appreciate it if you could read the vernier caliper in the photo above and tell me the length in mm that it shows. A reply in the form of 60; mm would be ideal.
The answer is 37.0; mm
